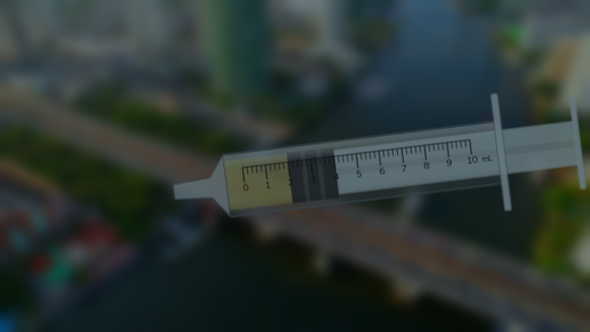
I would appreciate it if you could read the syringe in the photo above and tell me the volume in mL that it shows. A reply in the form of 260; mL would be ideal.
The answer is 2; mL
